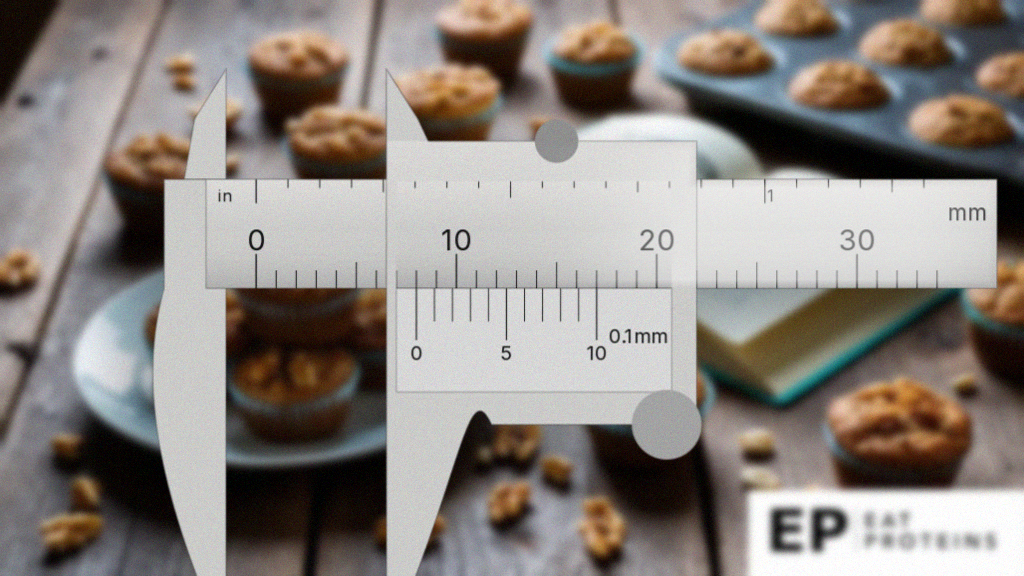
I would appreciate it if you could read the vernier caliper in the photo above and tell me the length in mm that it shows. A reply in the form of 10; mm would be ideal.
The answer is 8.0; mm
